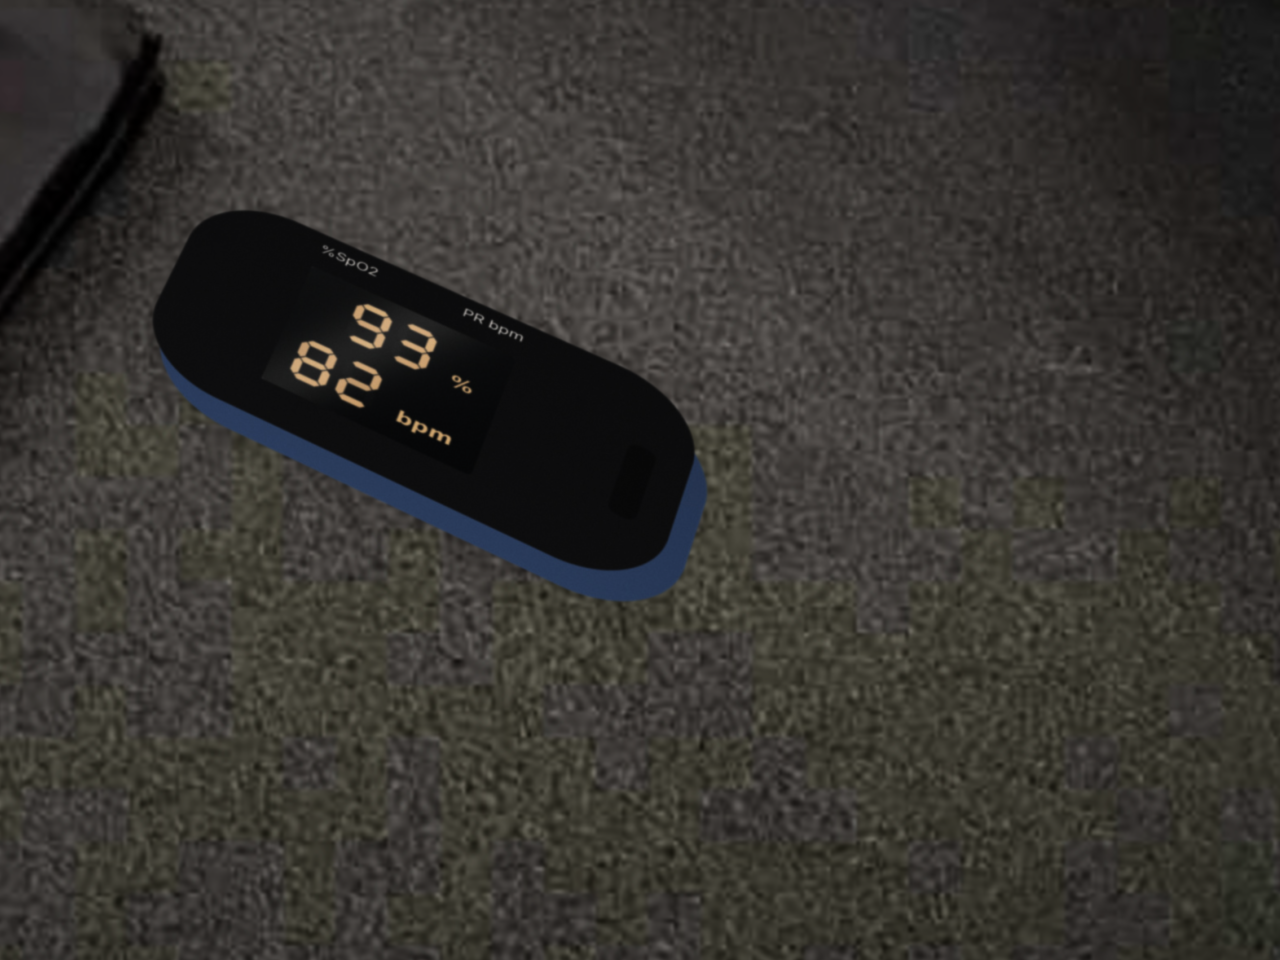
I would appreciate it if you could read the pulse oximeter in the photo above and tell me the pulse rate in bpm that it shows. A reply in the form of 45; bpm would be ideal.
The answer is 82; bpm
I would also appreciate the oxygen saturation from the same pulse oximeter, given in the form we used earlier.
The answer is 93; %
